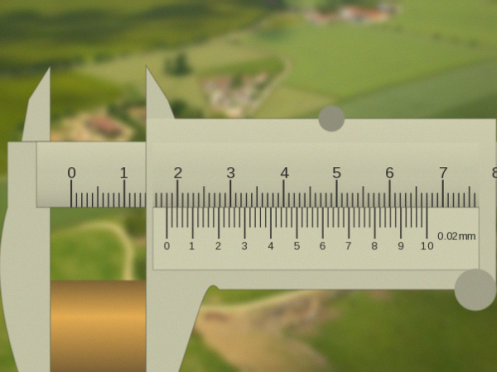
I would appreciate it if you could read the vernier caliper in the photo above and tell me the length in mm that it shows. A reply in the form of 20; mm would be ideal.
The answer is 18.0; mm
